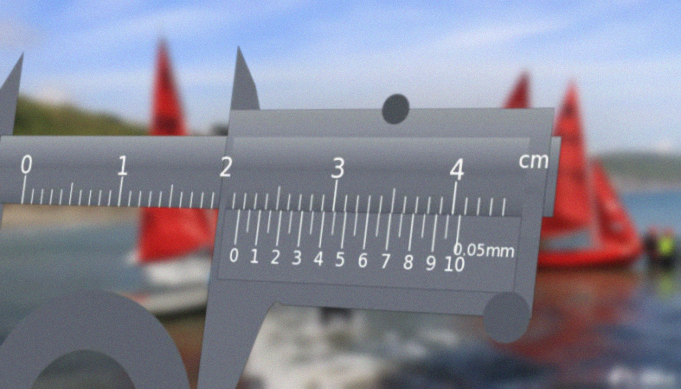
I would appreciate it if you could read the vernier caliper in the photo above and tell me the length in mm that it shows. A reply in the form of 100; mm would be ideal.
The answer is 21.6; mm
